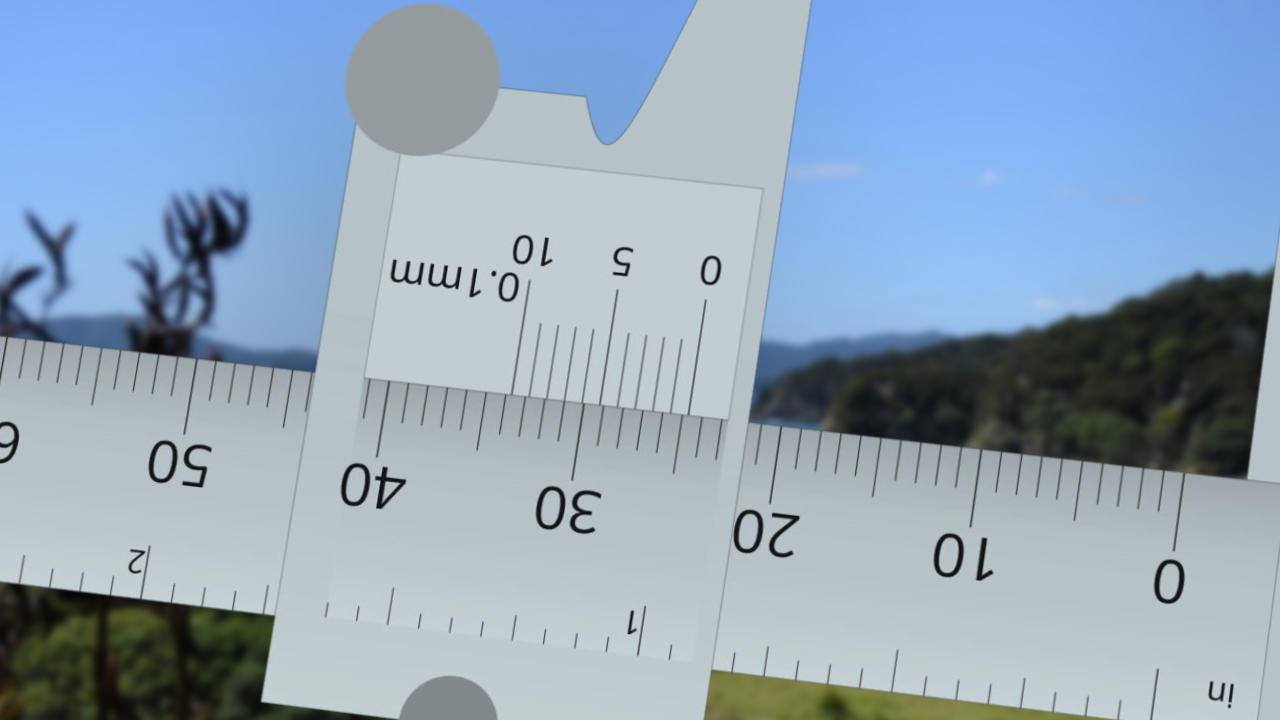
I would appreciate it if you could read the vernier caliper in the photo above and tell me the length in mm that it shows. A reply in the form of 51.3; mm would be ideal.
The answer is 24.7; mm
